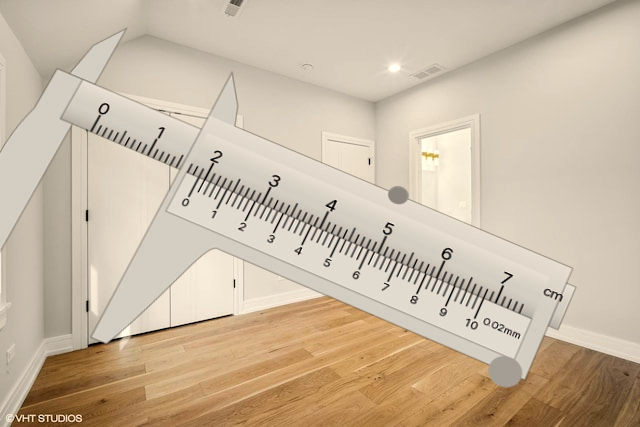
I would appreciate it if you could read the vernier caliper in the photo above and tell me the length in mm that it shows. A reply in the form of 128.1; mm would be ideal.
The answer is 19.0; mm
